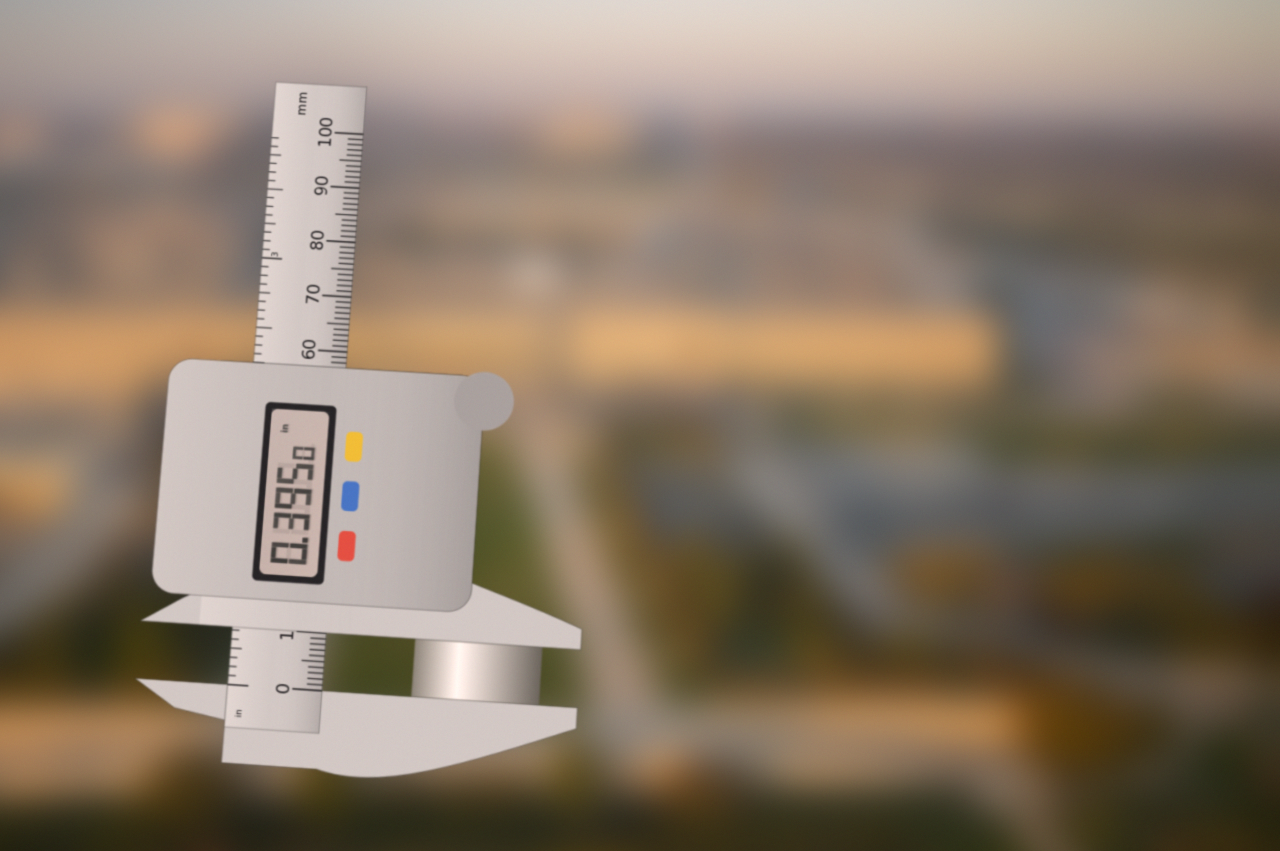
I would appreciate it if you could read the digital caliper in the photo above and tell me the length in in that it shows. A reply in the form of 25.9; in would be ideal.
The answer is 0.3950; in
